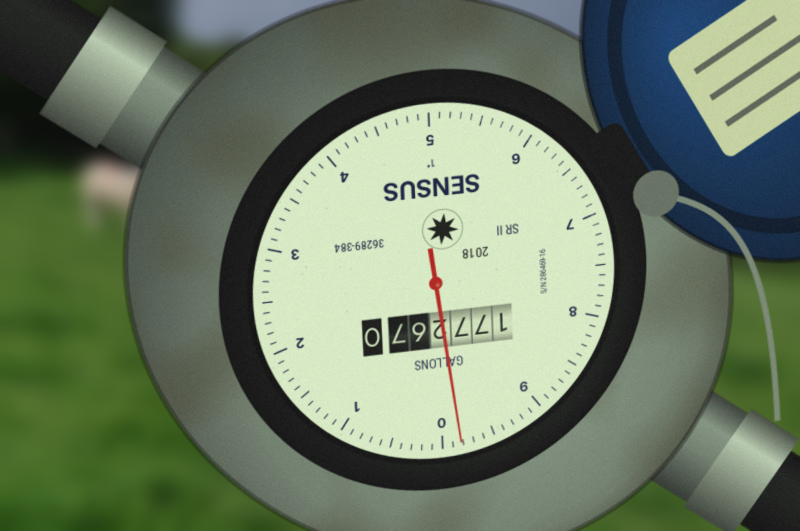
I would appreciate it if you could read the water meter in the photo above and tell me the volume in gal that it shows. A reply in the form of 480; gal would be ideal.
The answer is 1772669.8; gal
